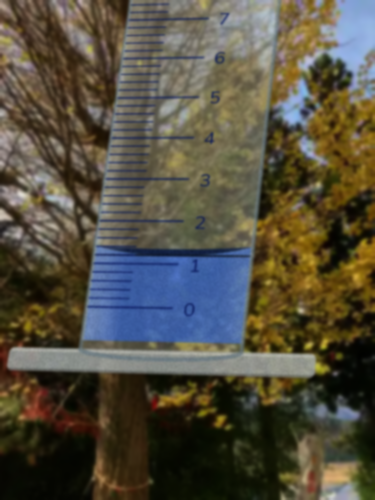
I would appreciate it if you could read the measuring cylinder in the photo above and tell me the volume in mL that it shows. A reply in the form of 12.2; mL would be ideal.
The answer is 1.2; mL
